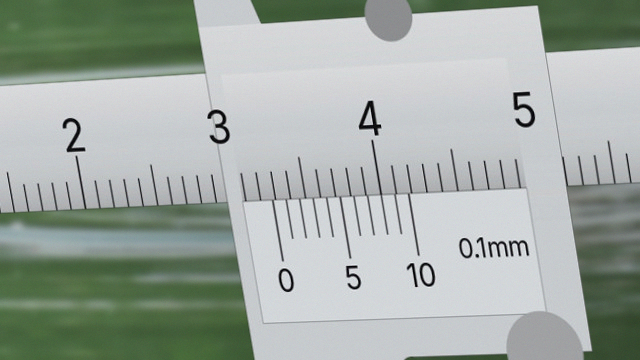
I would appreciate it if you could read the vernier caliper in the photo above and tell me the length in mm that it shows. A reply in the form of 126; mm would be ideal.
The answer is 32.8; mm
